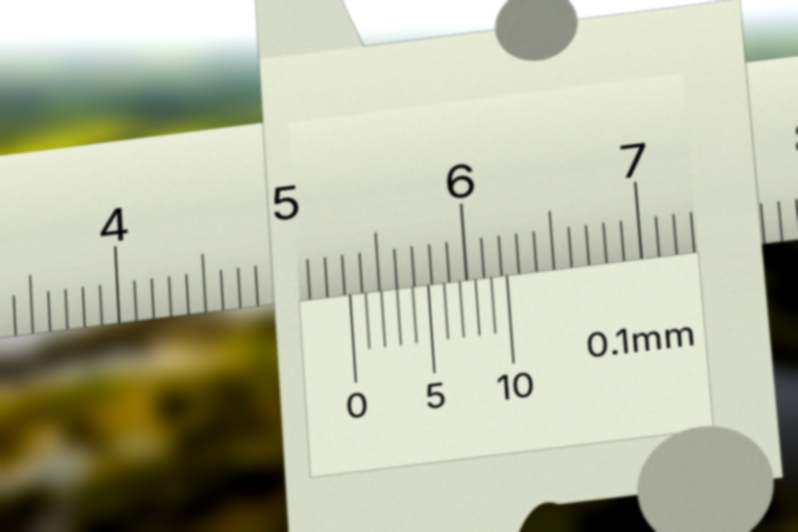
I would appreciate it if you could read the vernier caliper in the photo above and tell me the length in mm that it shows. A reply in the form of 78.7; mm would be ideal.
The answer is 53.3; mm
